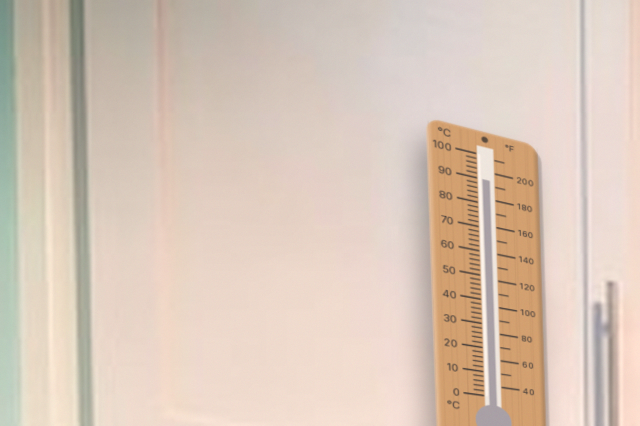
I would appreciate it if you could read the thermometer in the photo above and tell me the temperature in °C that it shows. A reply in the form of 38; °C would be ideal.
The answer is 90; °C
